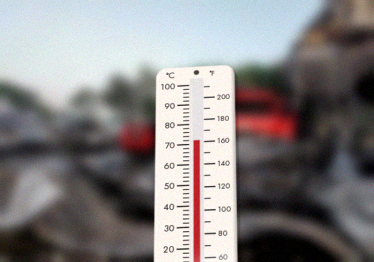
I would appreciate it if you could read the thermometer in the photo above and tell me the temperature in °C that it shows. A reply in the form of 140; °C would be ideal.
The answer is 72; °C
